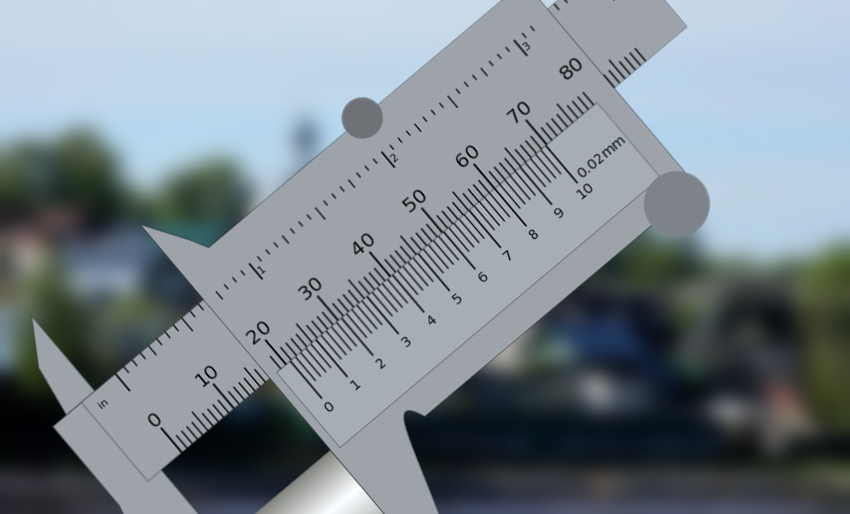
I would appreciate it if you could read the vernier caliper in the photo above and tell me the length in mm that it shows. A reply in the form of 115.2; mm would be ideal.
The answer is 20.8; mm
